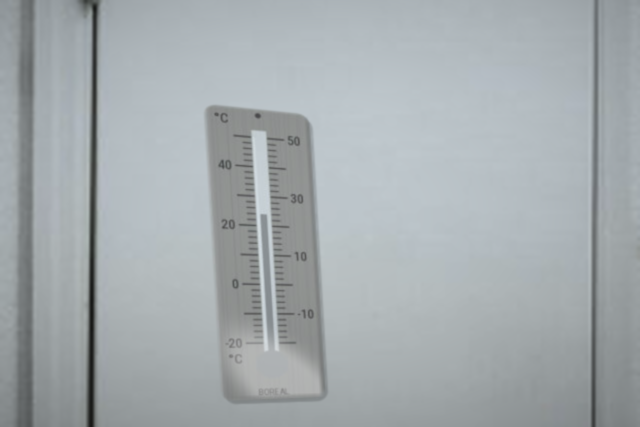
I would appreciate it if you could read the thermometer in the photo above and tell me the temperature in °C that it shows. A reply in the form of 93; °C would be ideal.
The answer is 24; °C
